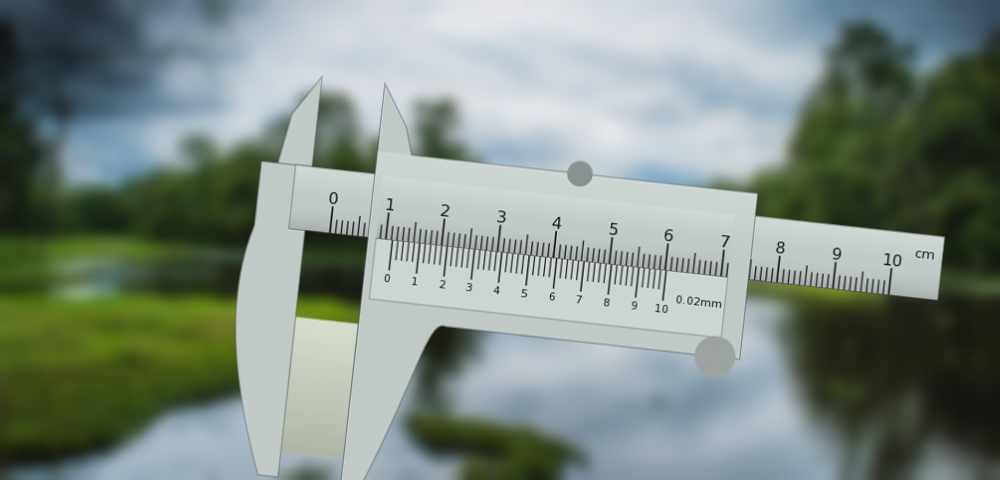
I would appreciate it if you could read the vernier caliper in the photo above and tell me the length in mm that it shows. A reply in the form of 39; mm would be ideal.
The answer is 11.2; mm
